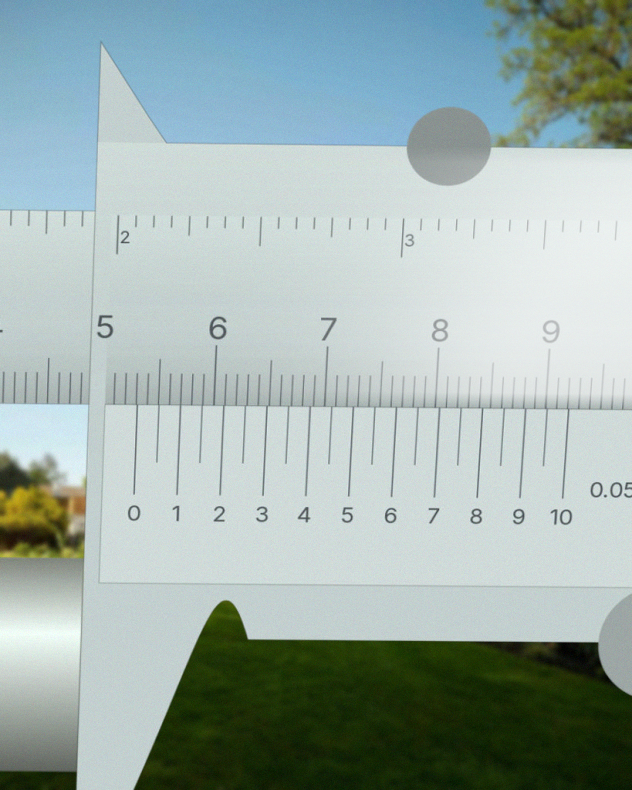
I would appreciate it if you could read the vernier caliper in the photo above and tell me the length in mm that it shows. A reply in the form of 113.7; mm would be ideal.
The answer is 53.1; mm
